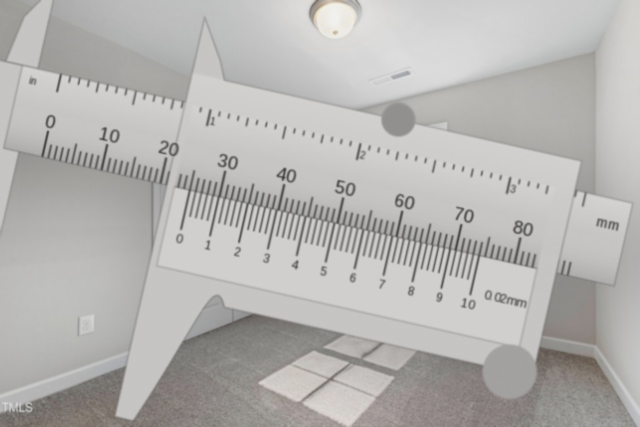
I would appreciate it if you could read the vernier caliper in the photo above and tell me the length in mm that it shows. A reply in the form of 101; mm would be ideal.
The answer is 25.0; mm
